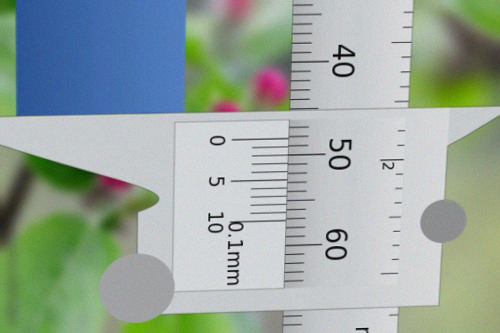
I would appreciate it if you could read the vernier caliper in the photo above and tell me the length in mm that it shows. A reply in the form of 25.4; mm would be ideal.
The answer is 48.2; mm
